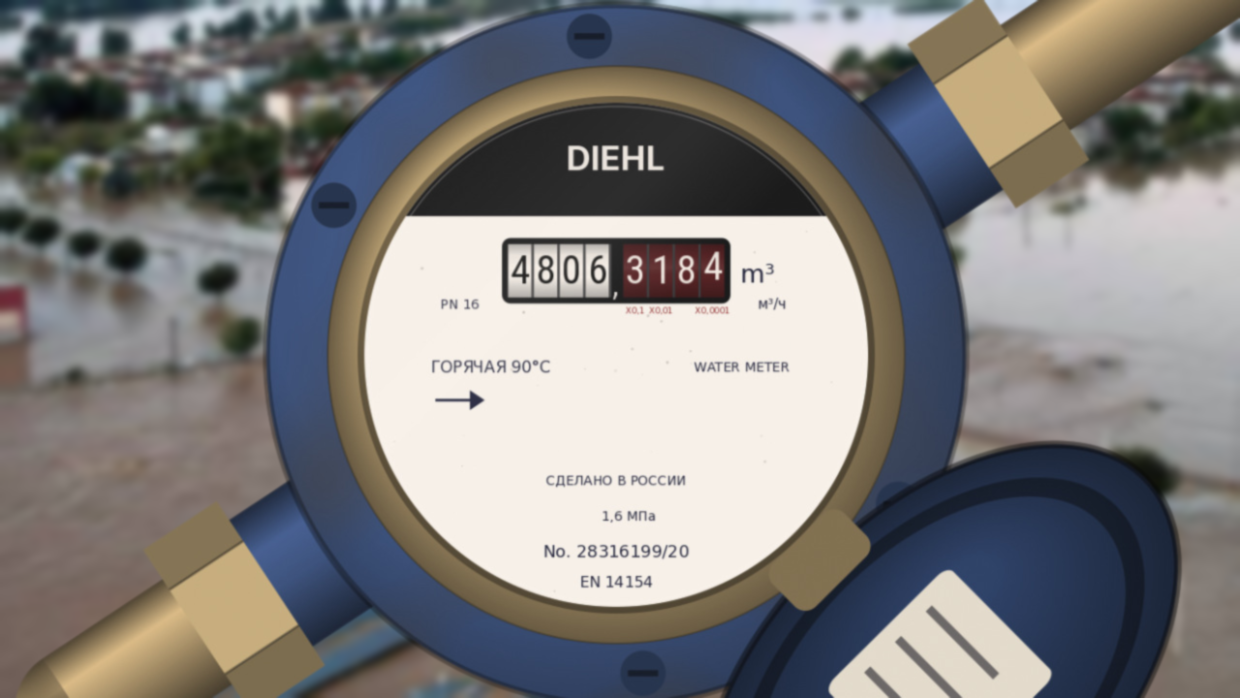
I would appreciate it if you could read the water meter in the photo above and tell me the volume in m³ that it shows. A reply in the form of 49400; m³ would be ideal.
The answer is 4806.3184; m³
